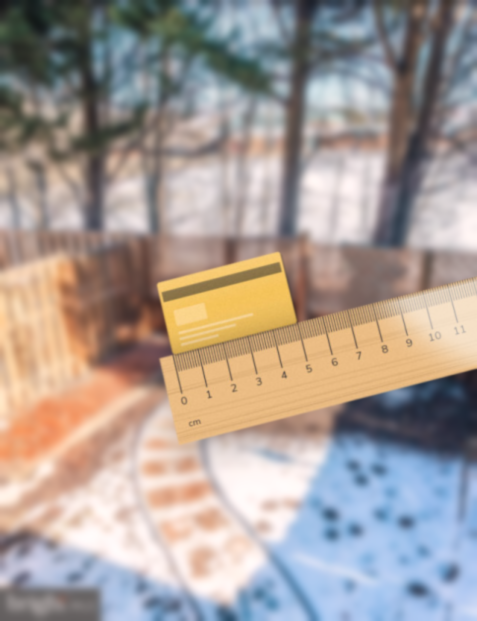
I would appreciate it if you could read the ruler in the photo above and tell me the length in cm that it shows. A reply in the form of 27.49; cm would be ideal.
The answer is 5; cm
